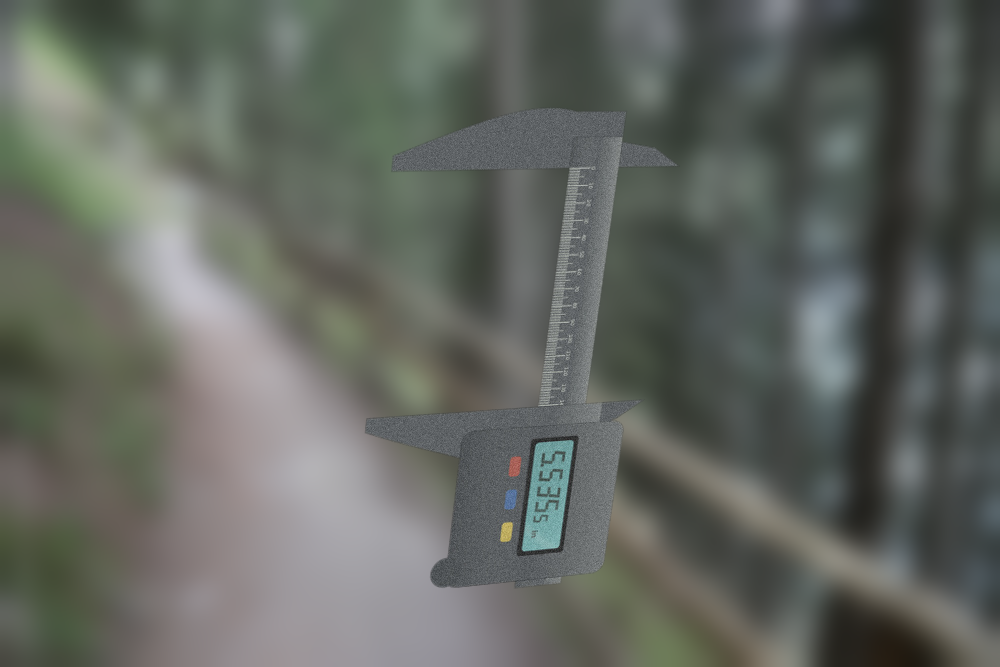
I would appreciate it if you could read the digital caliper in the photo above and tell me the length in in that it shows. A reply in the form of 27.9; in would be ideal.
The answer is 5.5355; in
